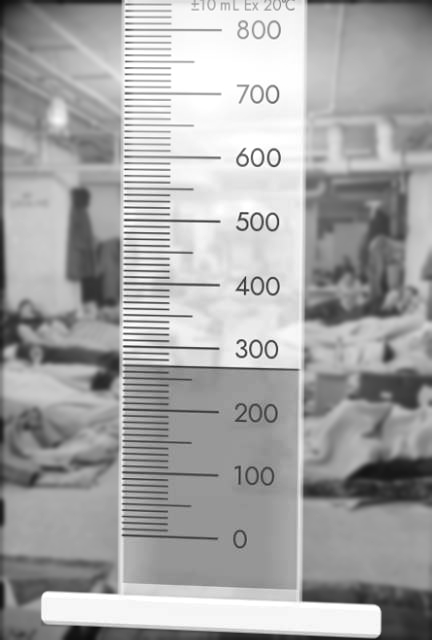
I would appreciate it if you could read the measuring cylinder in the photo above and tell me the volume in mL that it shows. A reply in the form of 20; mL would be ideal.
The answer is 270; mL
